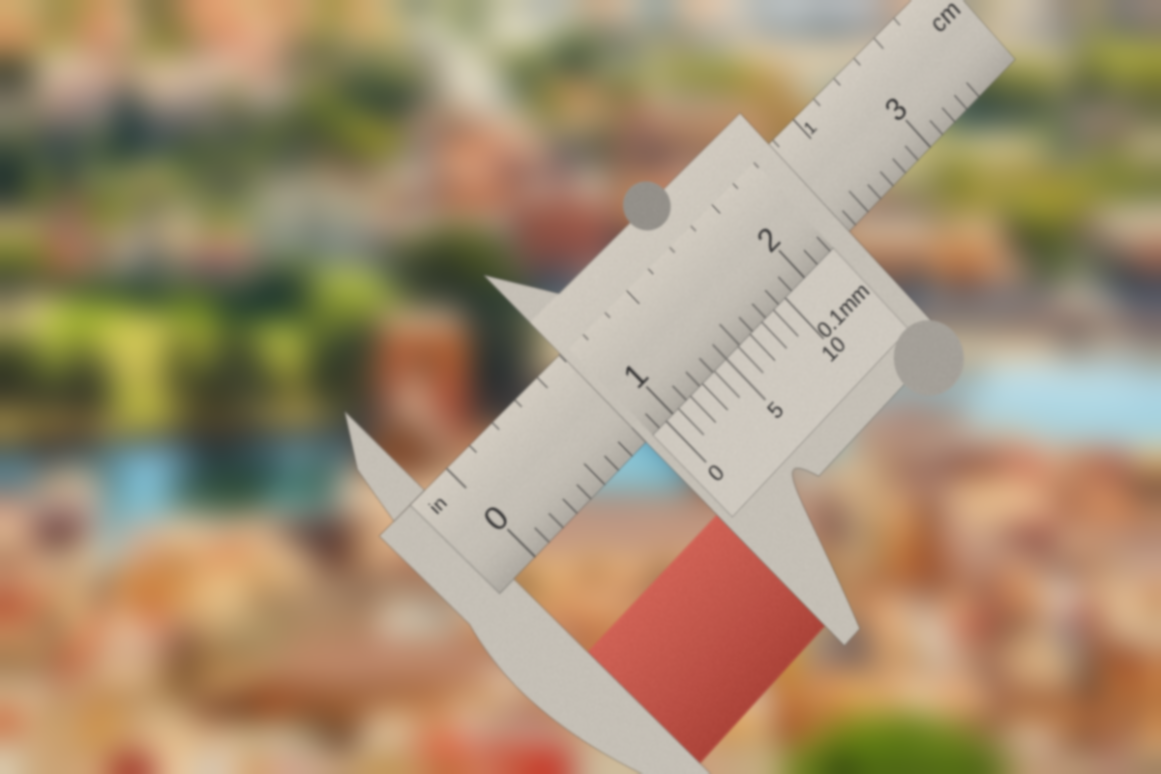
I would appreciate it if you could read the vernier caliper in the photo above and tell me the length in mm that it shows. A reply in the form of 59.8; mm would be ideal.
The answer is 9.5; mm
